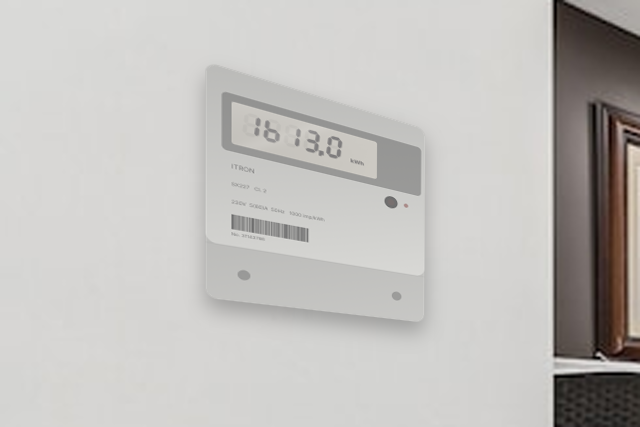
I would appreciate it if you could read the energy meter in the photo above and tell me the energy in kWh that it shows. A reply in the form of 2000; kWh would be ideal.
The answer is 1613.0; kWh
